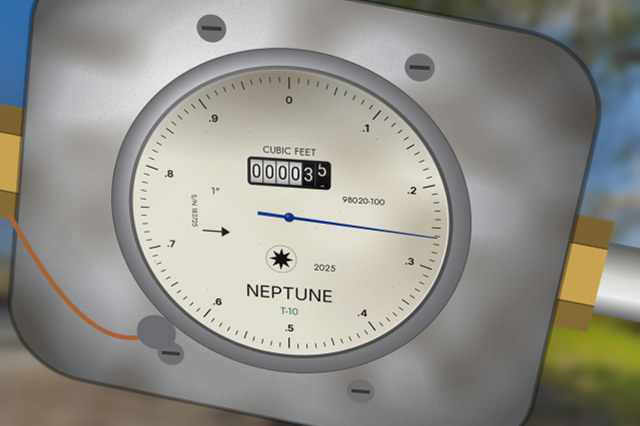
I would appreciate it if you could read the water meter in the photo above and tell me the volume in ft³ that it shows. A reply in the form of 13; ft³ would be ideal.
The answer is 35.26; ft³
